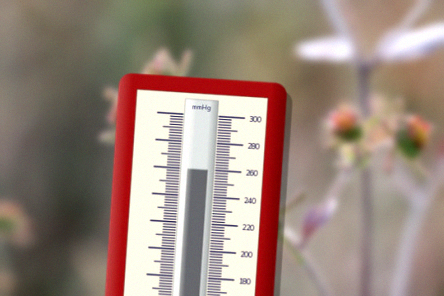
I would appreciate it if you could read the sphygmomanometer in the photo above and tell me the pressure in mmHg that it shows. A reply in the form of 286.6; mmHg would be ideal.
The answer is 260; mmHg
